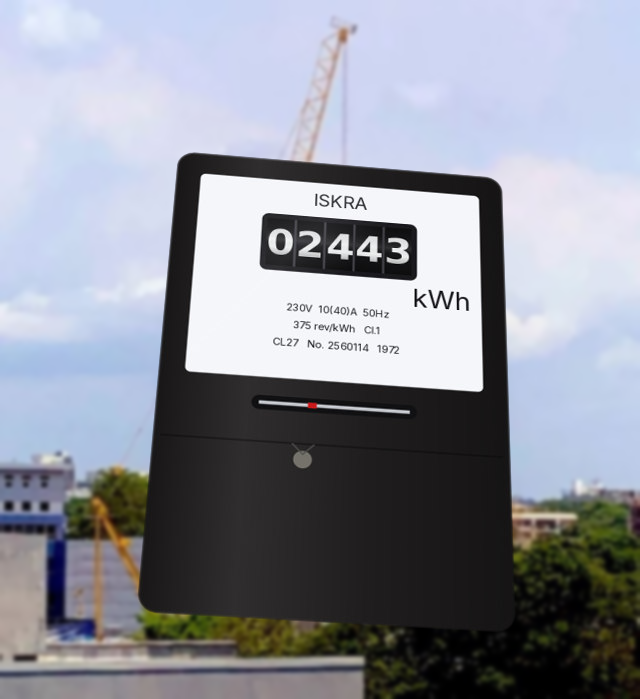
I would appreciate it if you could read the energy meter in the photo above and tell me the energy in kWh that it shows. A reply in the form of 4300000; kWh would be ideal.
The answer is 2443; kWh
